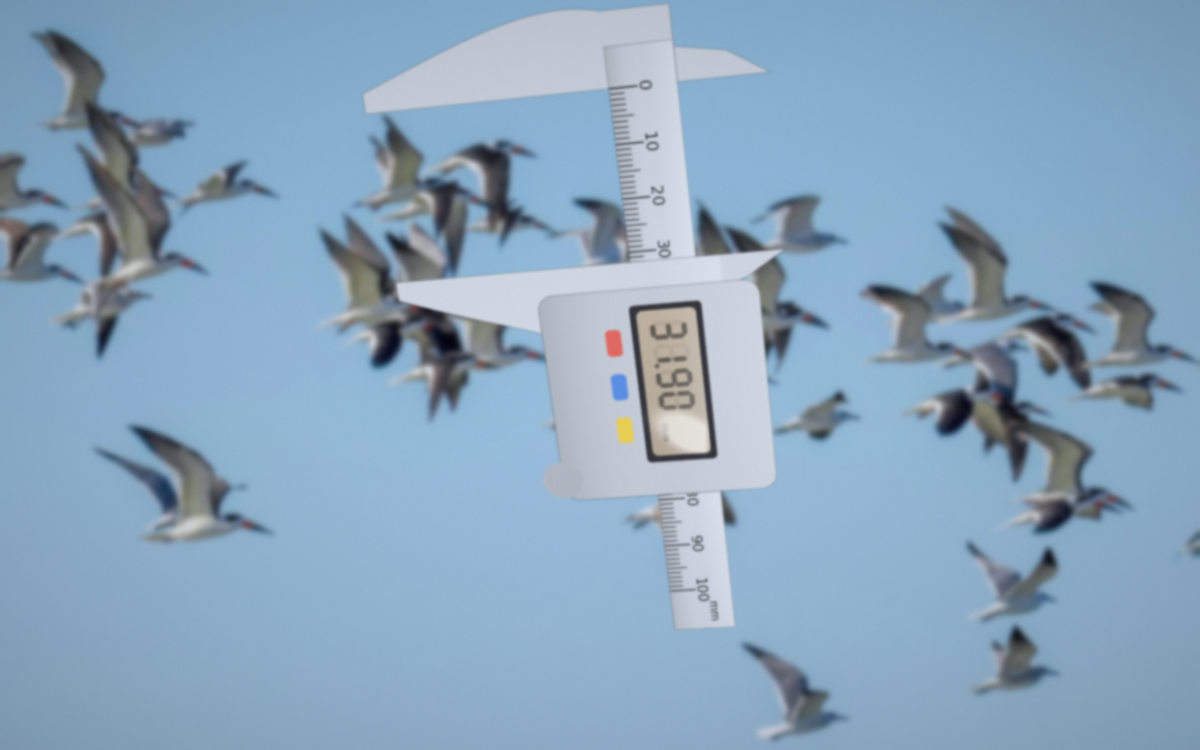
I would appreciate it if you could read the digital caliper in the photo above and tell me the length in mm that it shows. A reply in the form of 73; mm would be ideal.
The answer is 31.90; mm
